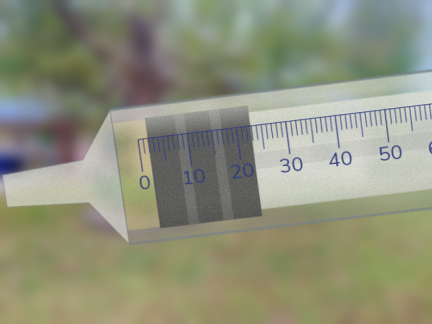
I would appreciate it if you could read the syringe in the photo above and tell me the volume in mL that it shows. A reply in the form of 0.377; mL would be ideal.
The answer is 2; mL
